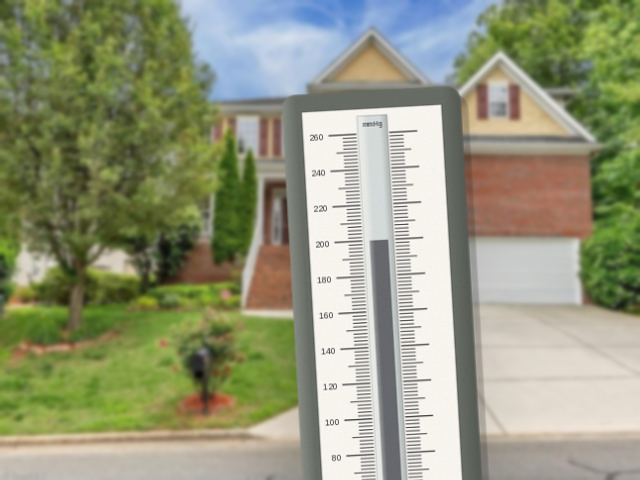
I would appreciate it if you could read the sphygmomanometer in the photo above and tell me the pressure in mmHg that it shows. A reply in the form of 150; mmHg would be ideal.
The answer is 200; mmHg
